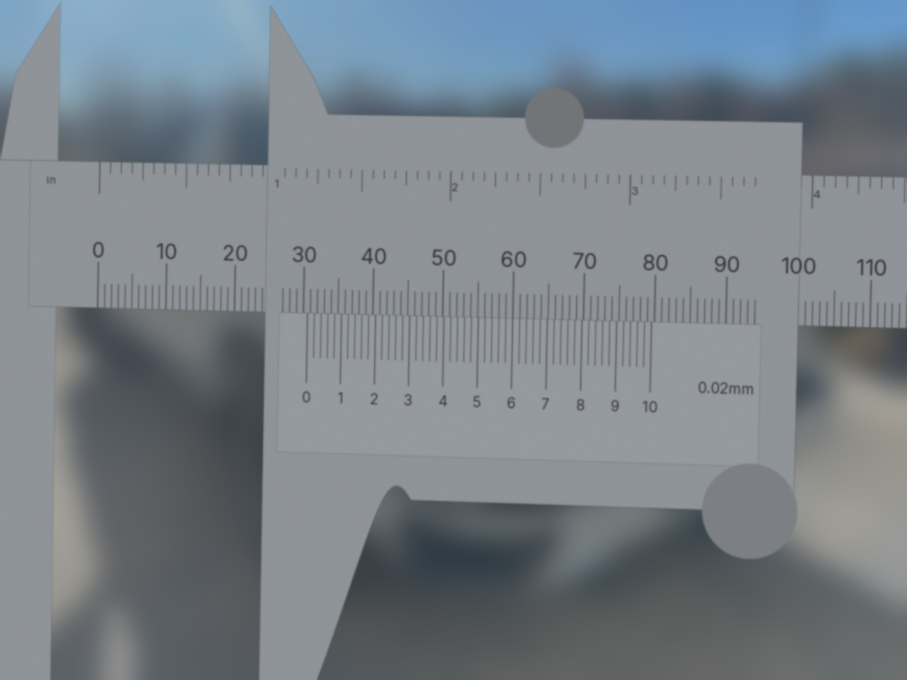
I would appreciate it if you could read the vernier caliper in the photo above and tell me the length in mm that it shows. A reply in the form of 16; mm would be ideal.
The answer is 30.6; mm
